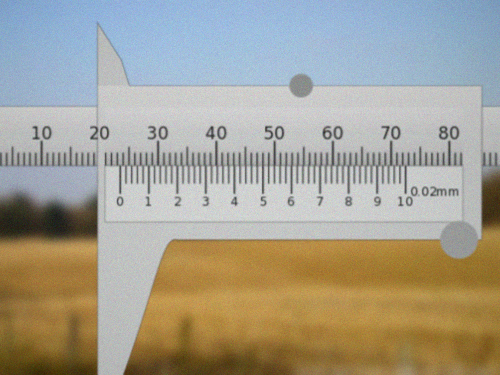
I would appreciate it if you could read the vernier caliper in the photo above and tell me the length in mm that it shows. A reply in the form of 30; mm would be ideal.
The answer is 23.5; mm
